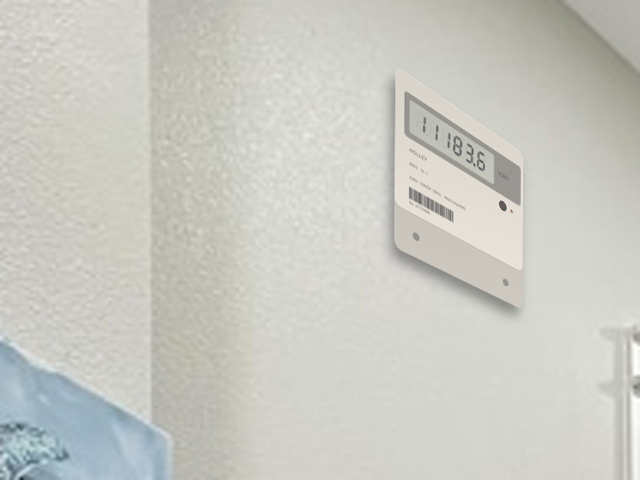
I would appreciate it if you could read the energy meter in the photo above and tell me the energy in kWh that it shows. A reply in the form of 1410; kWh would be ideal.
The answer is 11183.6; kWh
